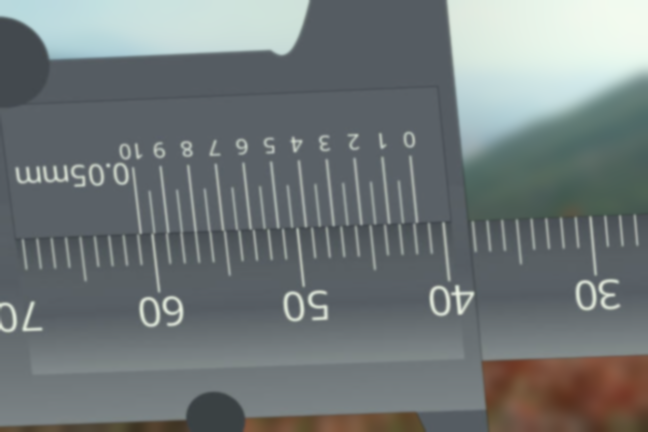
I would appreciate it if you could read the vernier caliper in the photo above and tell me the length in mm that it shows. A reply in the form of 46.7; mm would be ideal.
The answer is 41.8; mm
